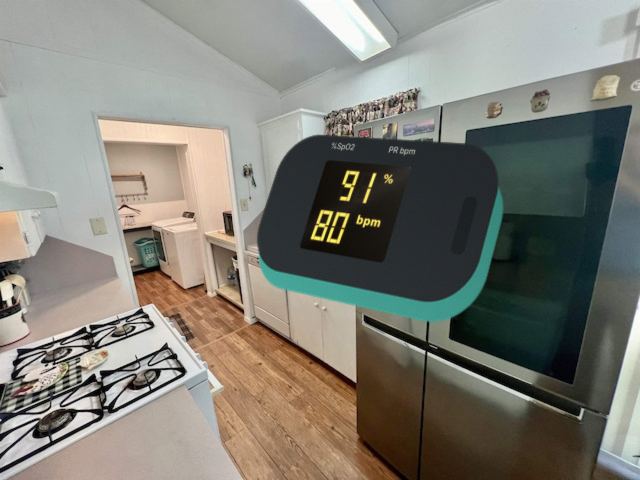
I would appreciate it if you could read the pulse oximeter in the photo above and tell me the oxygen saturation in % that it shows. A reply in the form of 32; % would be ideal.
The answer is 91; %
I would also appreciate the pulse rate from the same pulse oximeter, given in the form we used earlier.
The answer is 80; bpm
